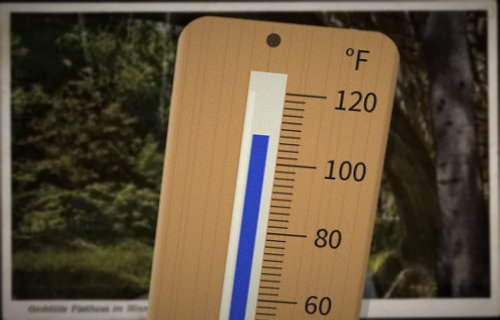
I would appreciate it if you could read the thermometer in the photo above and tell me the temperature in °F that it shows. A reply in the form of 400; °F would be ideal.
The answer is 108; °F
